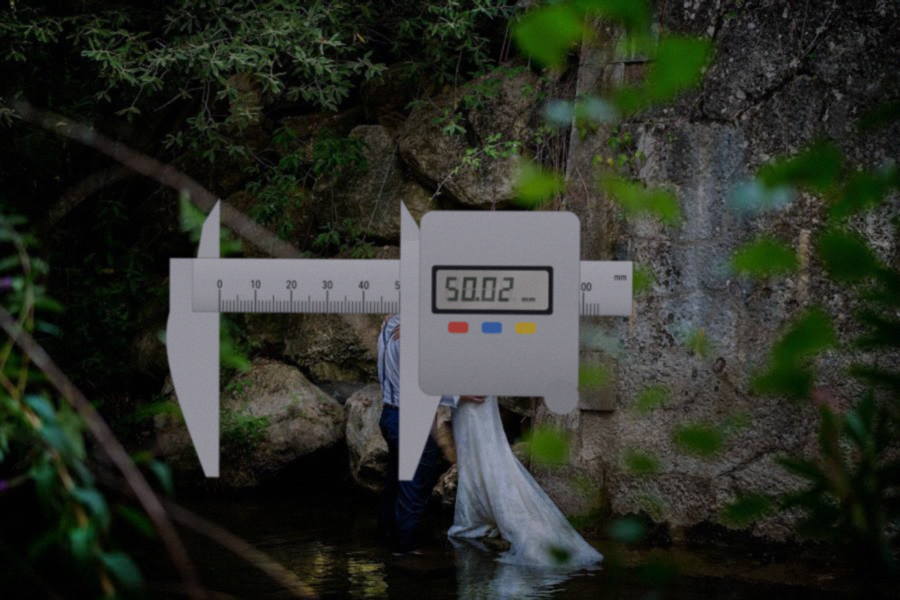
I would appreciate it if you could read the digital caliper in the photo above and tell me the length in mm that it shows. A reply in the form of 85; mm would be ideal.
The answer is 50.02; mm
